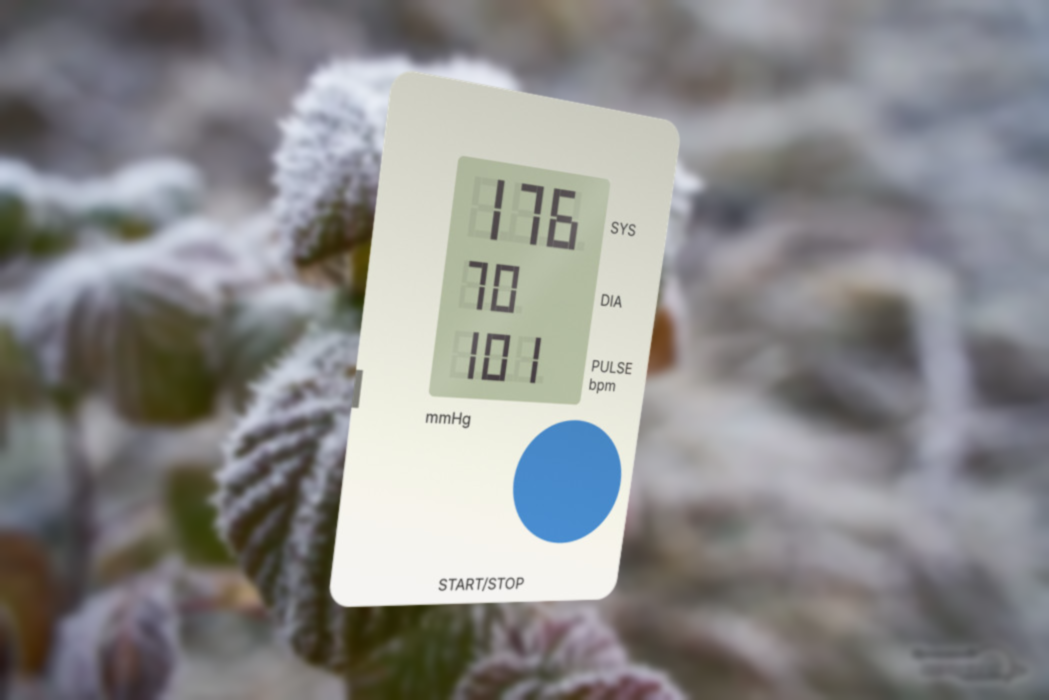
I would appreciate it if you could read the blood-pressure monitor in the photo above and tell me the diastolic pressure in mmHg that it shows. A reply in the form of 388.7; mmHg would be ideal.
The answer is 70; mmHg
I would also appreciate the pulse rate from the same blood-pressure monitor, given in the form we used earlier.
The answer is 101; bpm
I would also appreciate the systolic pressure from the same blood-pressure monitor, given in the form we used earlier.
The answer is 176; mmHg
